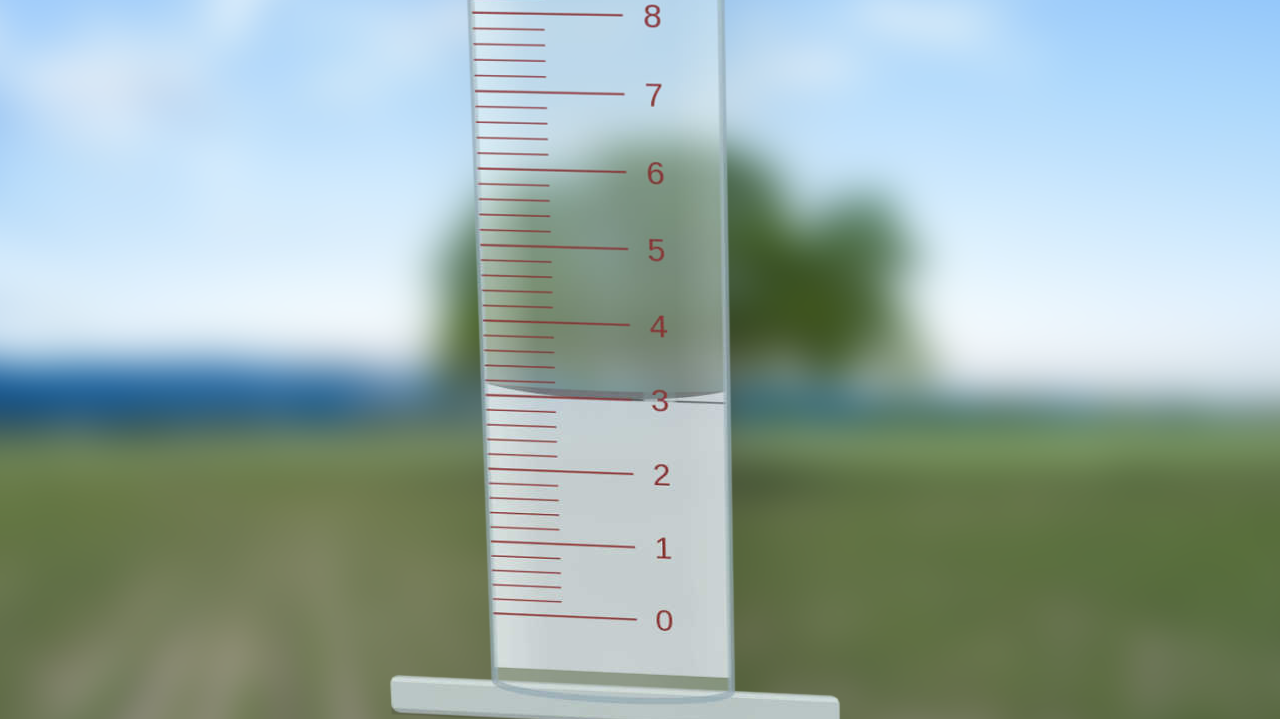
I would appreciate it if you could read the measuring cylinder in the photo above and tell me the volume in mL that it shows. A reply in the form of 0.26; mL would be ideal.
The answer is 3; mL
